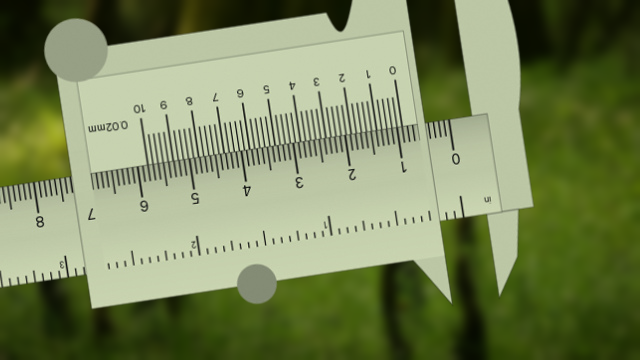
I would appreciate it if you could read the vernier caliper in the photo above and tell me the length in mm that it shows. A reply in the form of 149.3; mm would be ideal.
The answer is 9.0; mm
